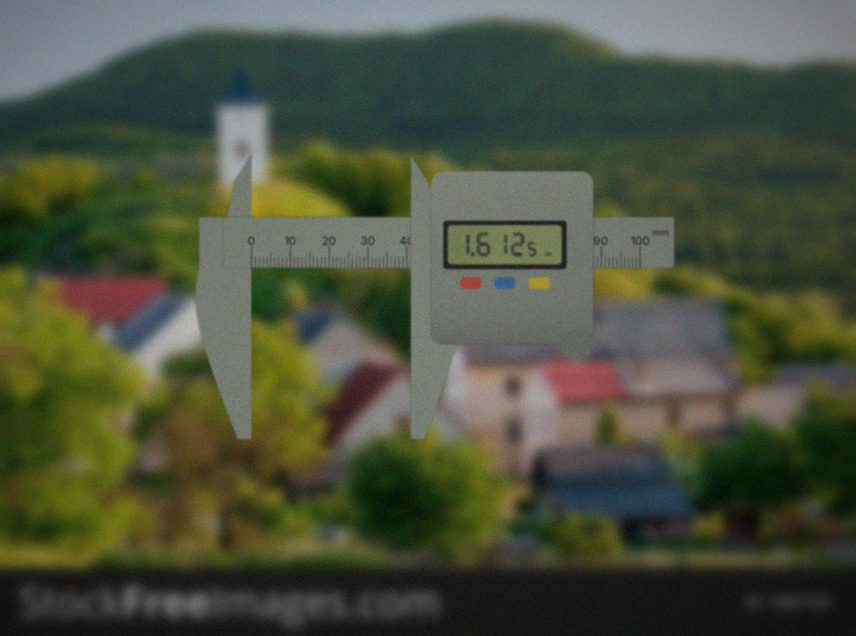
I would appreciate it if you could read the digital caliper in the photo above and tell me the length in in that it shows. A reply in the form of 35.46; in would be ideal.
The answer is 1.6125; in
